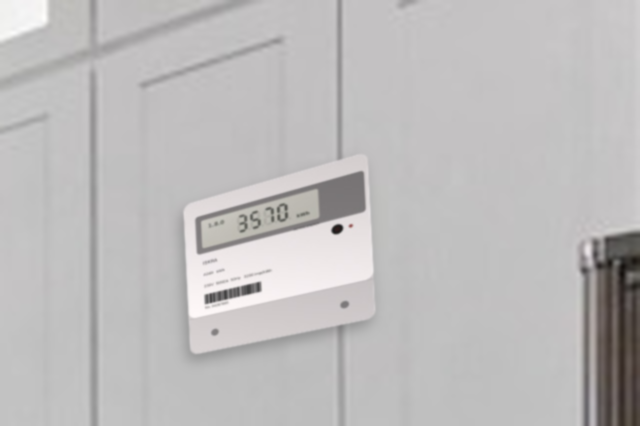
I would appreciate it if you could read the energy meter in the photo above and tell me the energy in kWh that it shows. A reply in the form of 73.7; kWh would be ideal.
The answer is 3570; kWh
